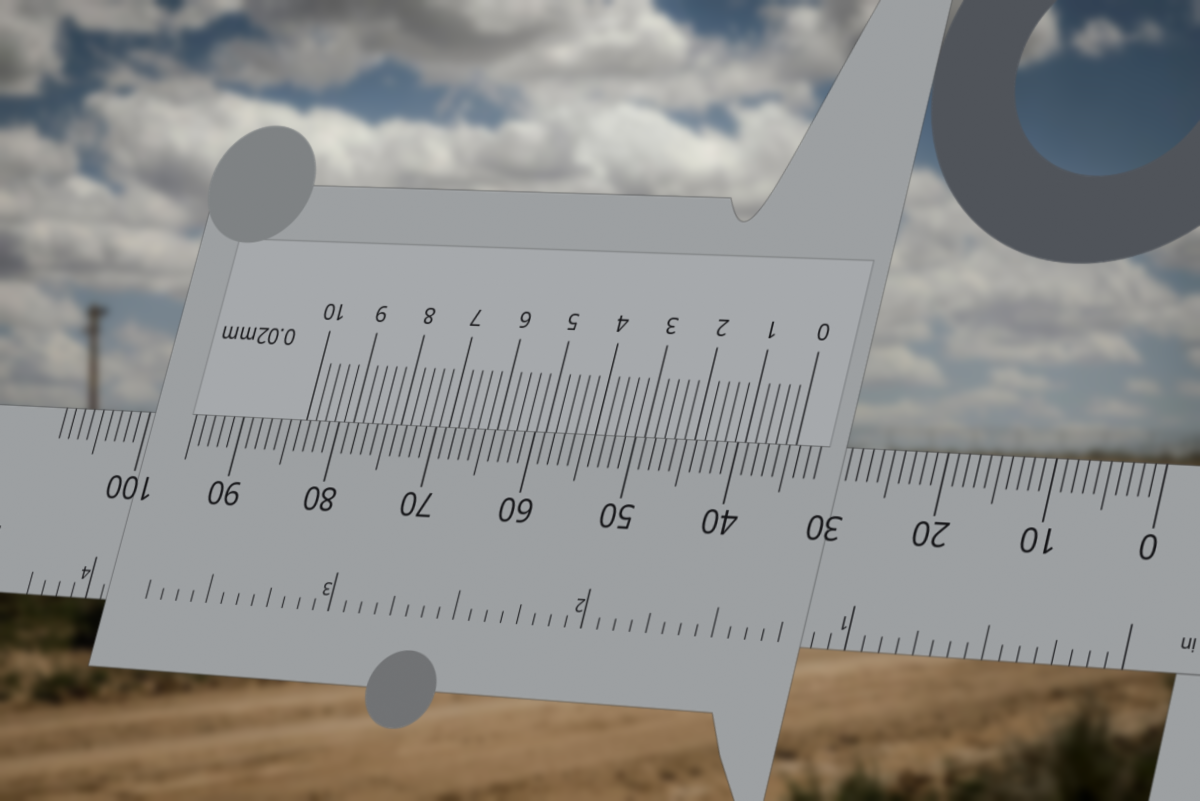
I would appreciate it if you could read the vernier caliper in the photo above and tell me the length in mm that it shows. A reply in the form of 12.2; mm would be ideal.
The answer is 34.4; mm
